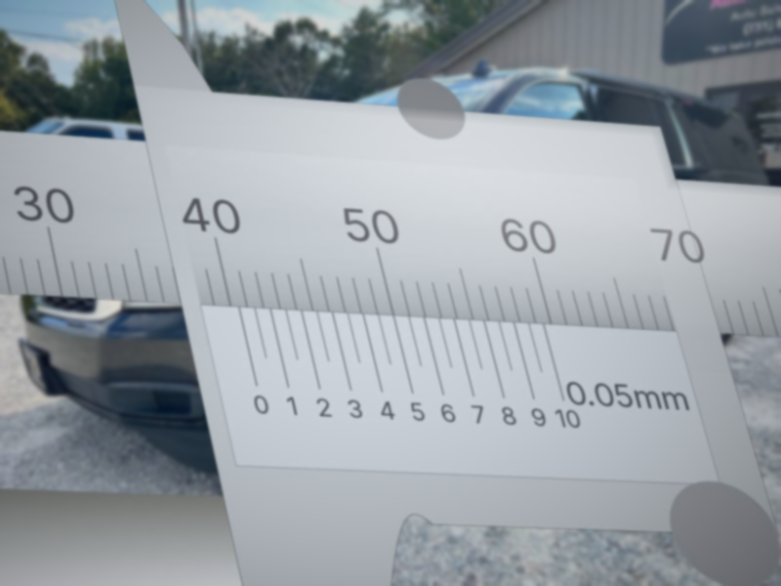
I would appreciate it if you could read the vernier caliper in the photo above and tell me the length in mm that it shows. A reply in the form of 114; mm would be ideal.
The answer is 40.5; mm
